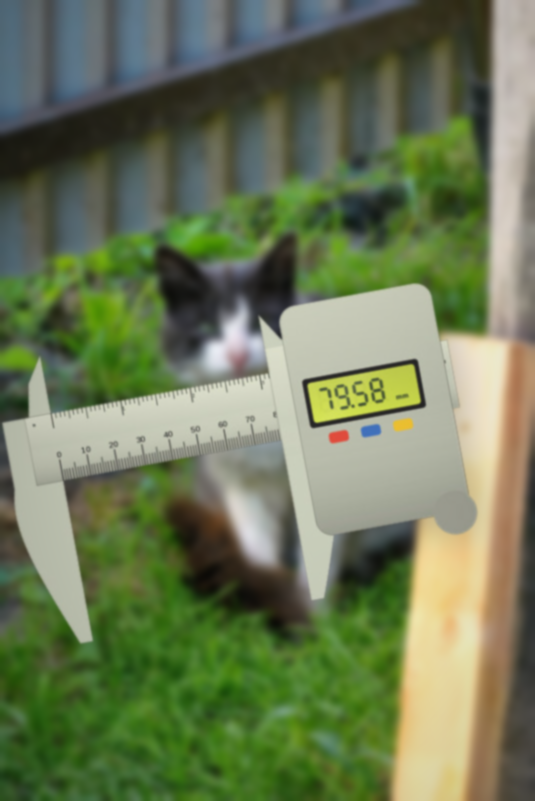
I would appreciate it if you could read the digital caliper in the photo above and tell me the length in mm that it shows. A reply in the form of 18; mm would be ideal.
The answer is 79.58; mm
